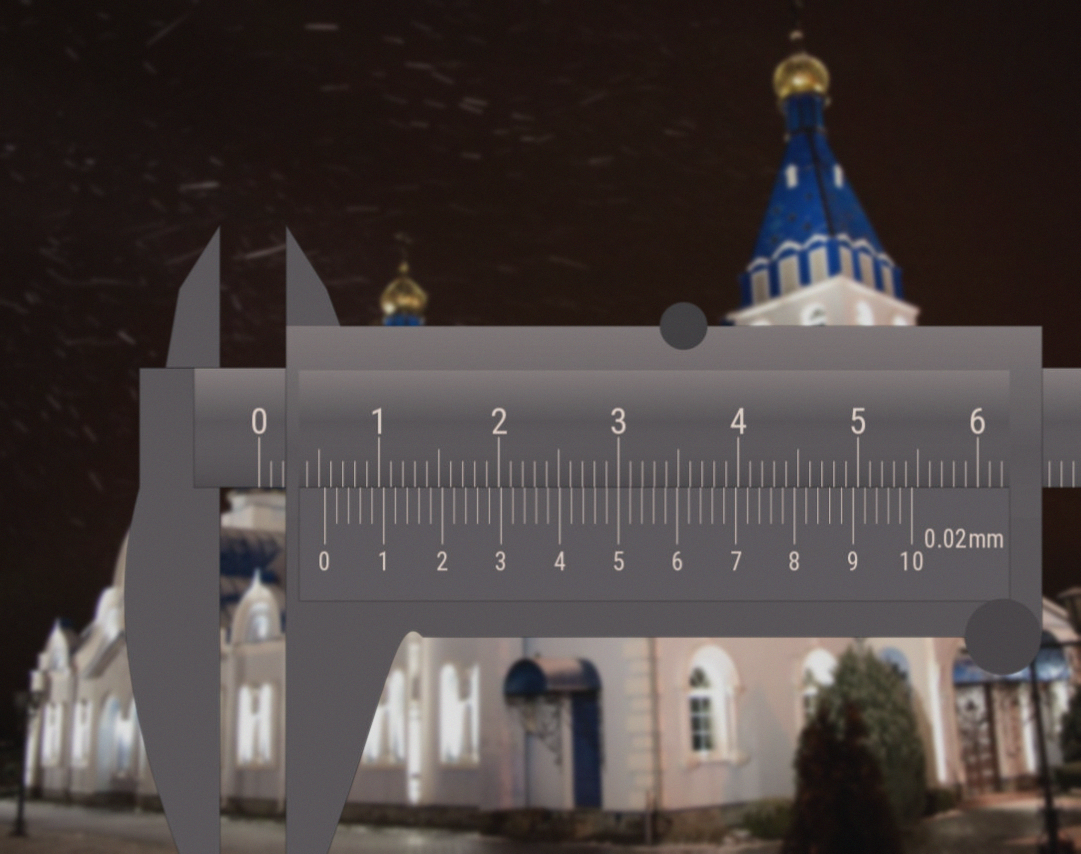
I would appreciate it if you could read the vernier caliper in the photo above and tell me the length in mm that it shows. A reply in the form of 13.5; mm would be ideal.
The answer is 5.5; mm
